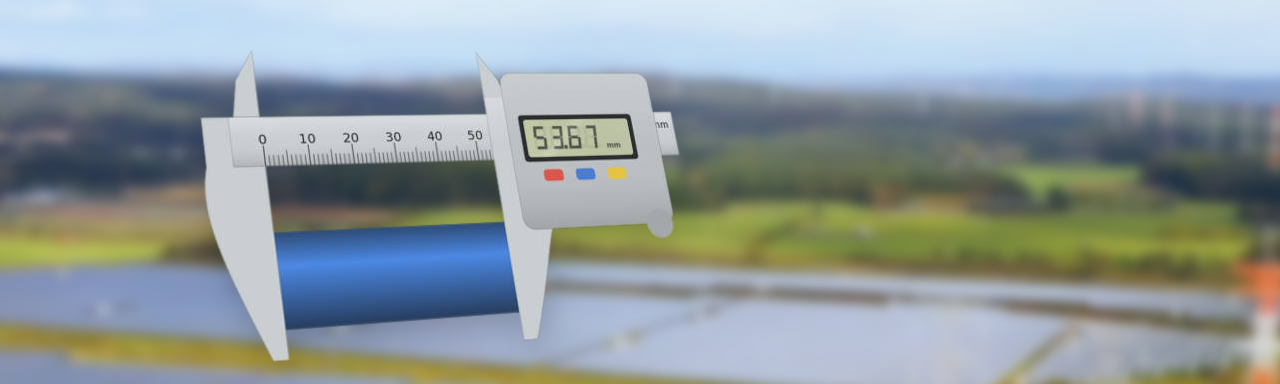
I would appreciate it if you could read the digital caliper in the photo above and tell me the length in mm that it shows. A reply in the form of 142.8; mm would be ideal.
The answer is 53.67; mm
